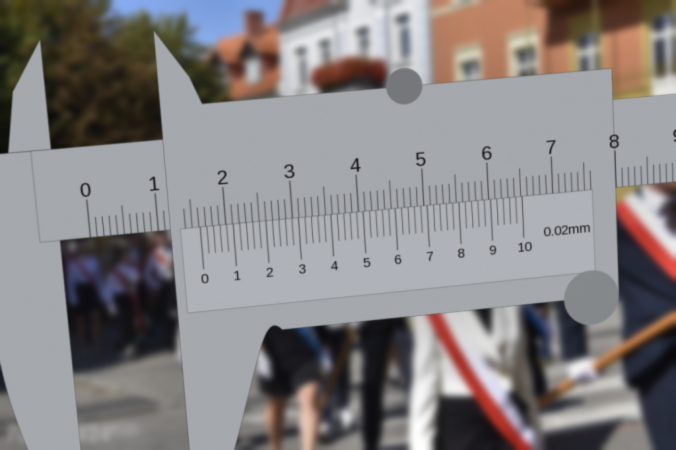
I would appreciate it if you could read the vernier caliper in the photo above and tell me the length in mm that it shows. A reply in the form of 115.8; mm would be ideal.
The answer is 16.2; mm
